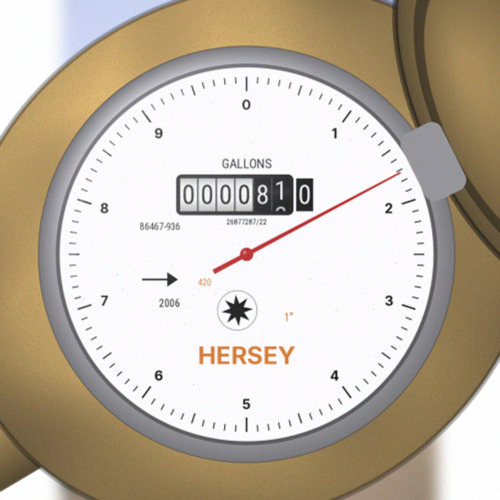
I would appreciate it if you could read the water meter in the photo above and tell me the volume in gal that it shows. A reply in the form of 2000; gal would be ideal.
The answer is 811.7; gal
